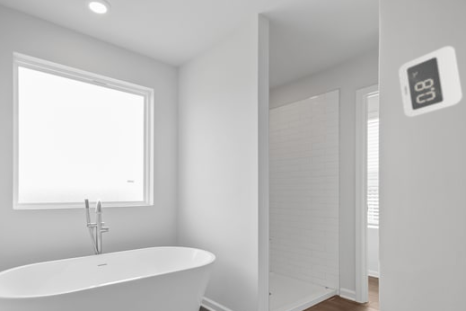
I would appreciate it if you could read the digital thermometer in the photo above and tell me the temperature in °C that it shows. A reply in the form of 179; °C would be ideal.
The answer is 0.8; °C
